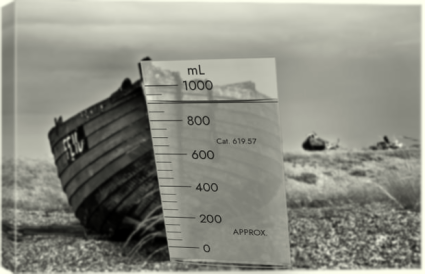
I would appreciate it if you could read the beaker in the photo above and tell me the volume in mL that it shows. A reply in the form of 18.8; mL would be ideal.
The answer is 900; mL
